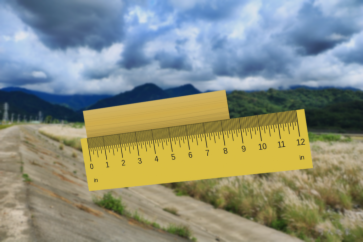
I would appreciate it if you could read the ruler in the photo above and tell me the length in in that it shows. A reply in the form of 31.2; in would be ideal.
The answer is 8.5; in
